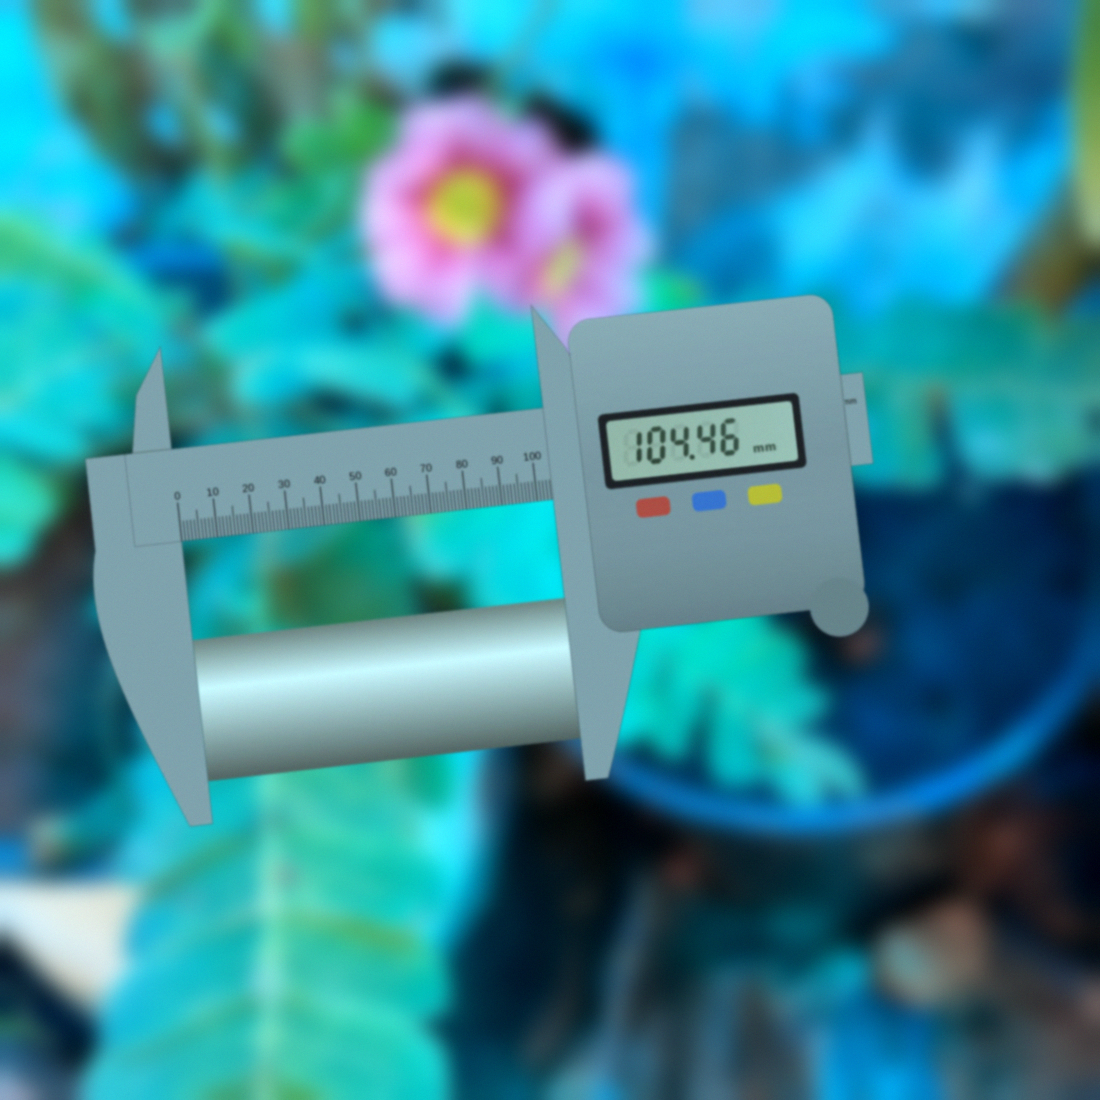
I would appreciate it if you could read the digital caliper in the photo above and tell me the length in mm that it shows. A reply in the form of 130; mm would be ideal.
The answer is 104.46; mm
